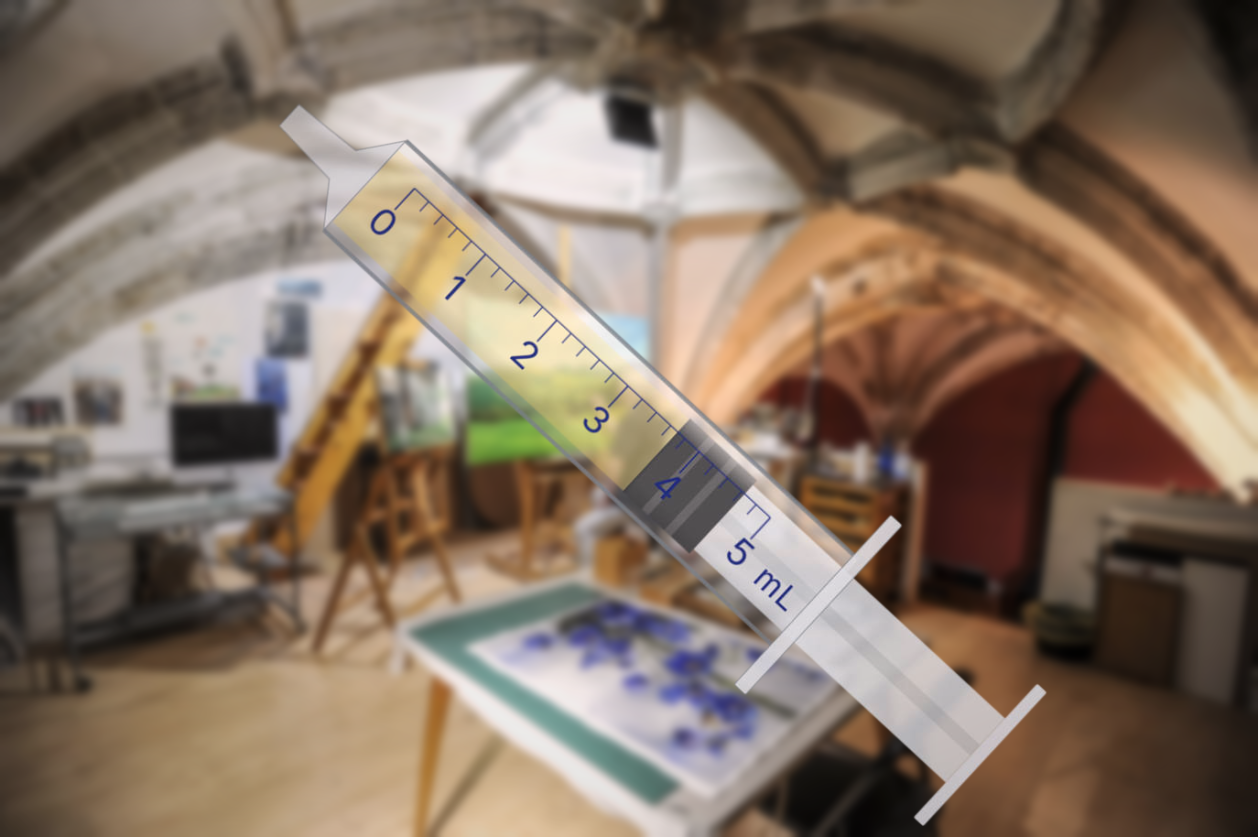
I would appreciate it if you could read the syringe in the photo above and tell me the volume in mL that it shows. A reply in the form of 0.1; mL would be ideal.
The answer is 3.7; mL
